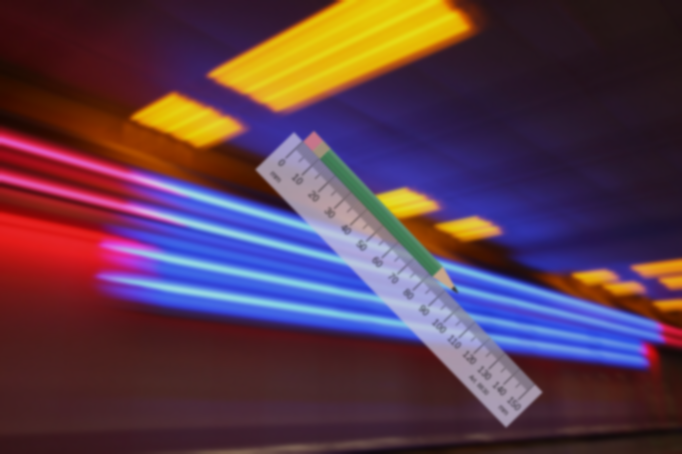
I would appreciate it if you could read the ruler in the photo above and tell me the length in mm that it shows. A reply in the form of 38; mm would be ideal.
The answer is 95; mm
